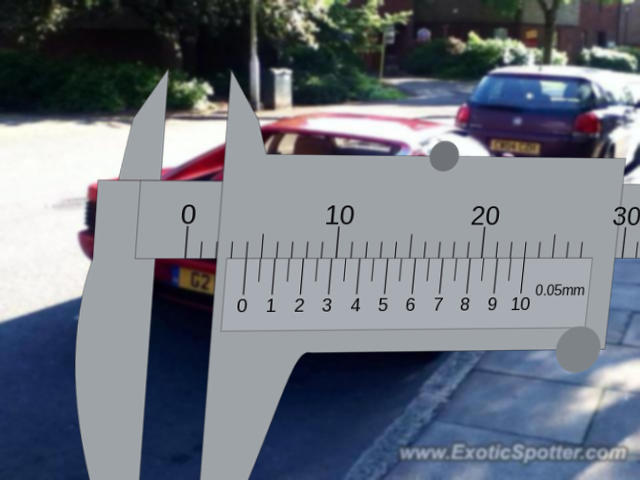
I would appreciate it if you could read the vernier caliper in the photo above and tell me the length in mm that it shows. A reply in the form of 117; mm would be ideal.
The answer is 4.0; mm
